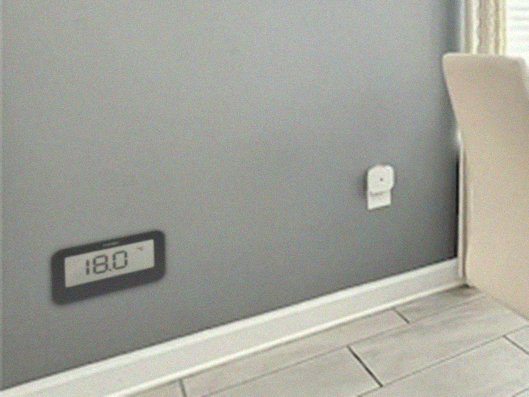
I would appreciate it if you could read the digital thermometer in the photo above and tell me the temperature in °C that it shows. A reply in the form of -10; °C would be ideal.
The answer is 18.0; °C
